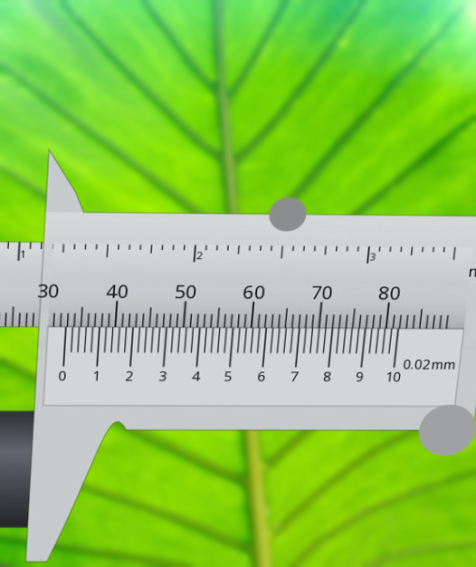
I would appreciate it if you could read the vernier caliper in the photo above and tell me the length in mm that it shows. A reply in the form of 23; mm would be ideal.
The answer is 32.8; mm
